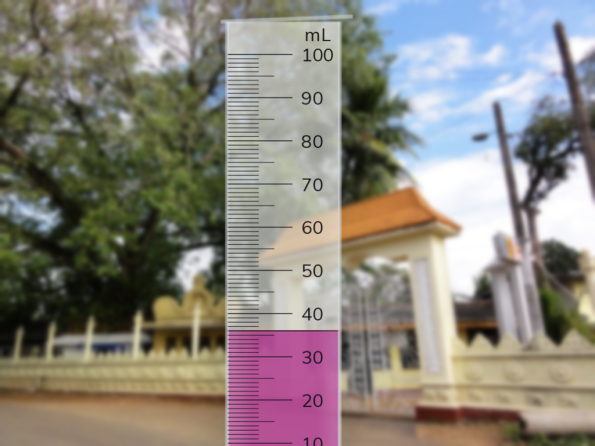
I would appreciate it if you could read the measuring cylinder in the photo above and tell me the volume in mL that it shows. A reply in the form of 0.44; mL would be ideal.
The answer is 36; mL
